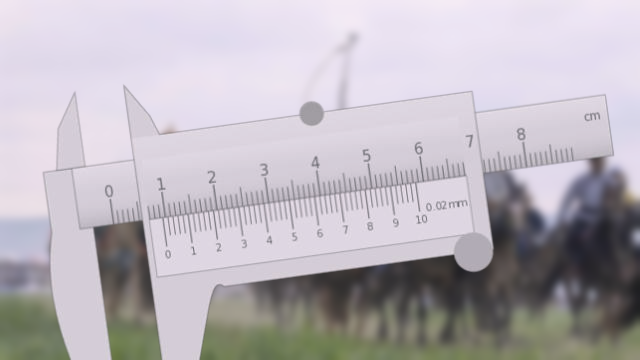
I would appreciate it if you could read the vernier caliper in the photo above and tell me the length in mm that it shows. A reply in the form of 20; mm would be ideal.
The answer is 9.5; mm
